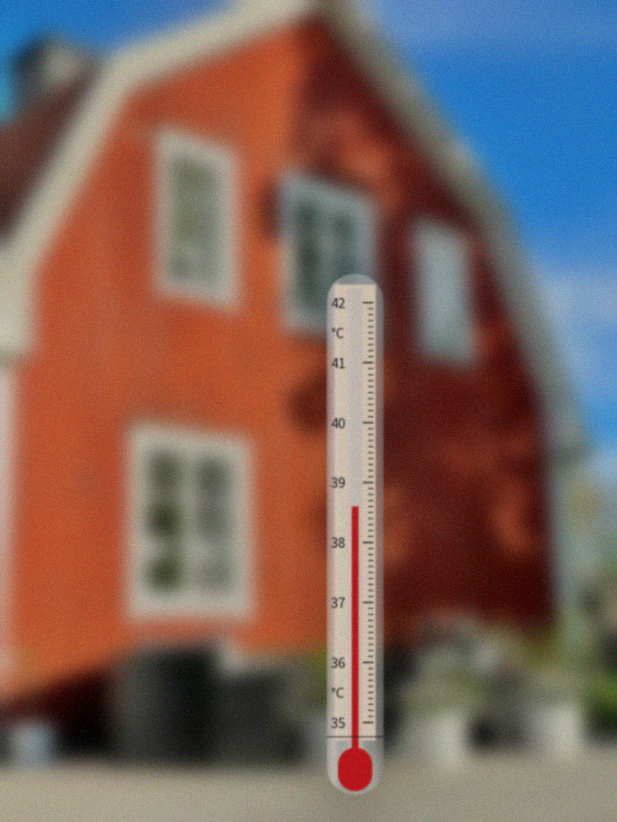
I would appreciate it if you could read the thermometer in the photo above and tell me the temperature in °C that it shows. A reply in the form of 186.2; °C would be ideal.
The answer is 38.6; °C
